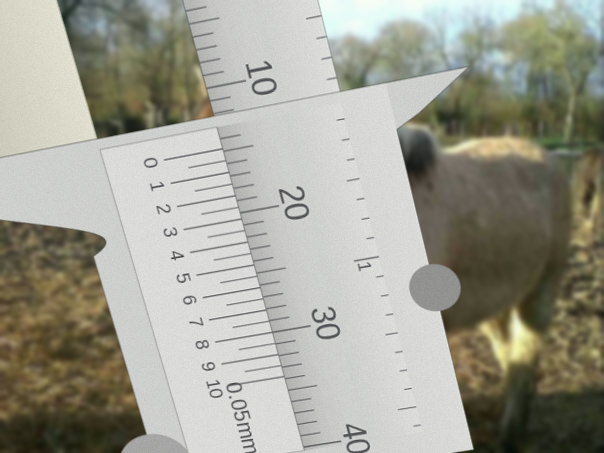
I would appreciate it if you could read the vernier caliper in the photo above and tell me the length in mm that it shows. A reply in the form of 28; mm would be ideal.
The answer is 14.8; mm
